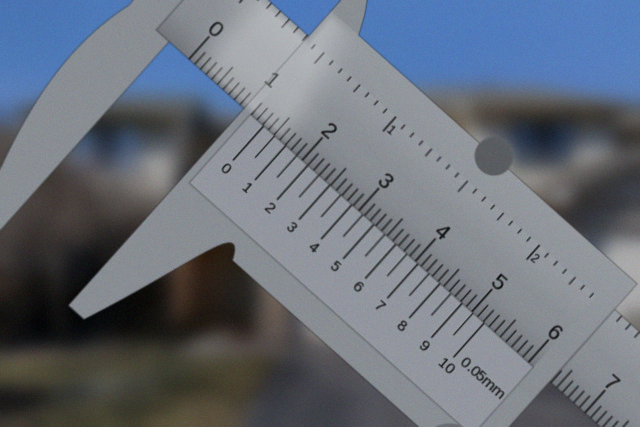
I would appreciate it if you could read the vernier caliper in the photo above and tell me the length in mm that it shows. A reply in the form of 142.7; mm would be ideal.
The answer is 13.2; mm
